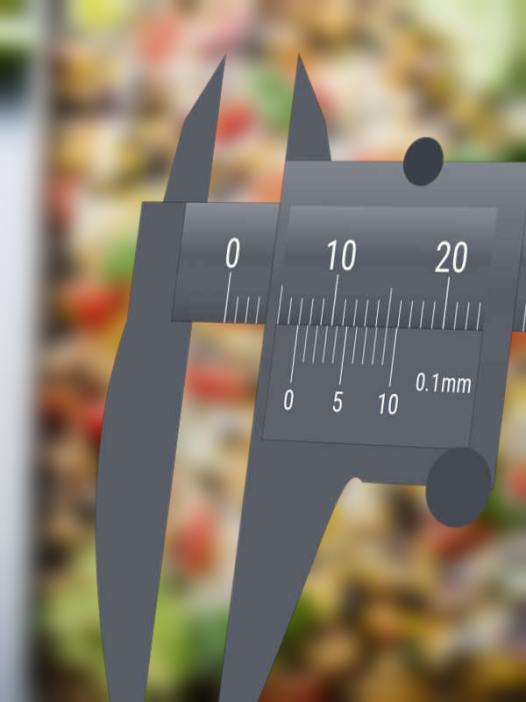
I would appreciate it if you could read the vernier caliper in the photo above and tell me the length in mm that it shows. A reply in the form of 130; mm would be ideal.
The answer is 6.9; mm
